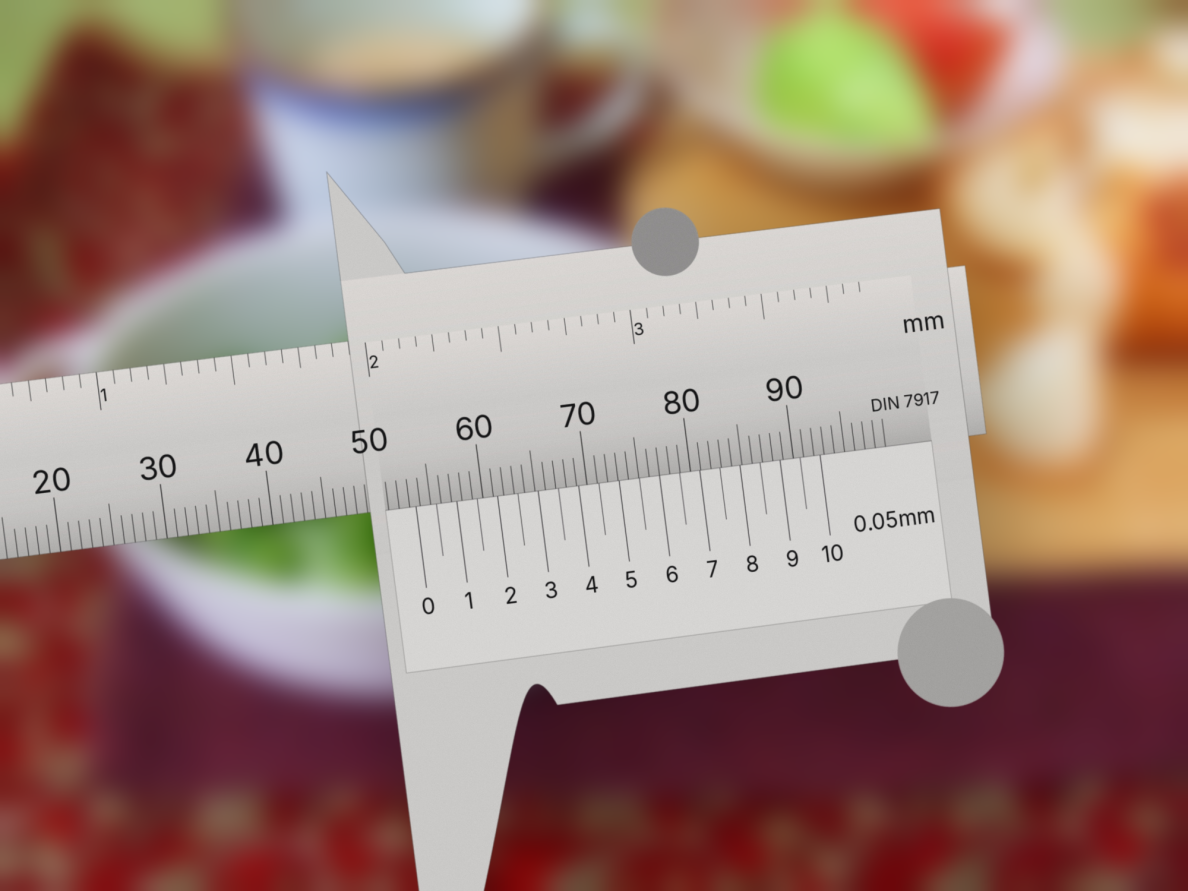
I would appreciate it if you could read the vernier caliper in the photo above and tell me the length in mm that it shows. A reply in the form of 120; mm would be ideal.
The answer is 53.6; mm
